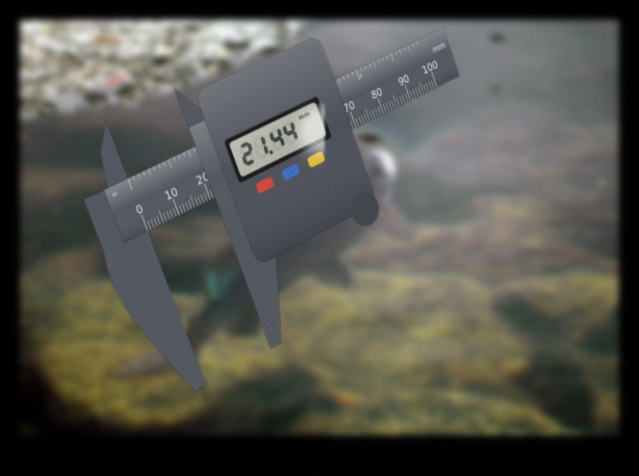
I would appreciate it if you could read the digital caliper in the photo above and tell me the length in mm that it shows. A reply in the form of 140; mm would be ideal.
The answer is 21.44; mm
